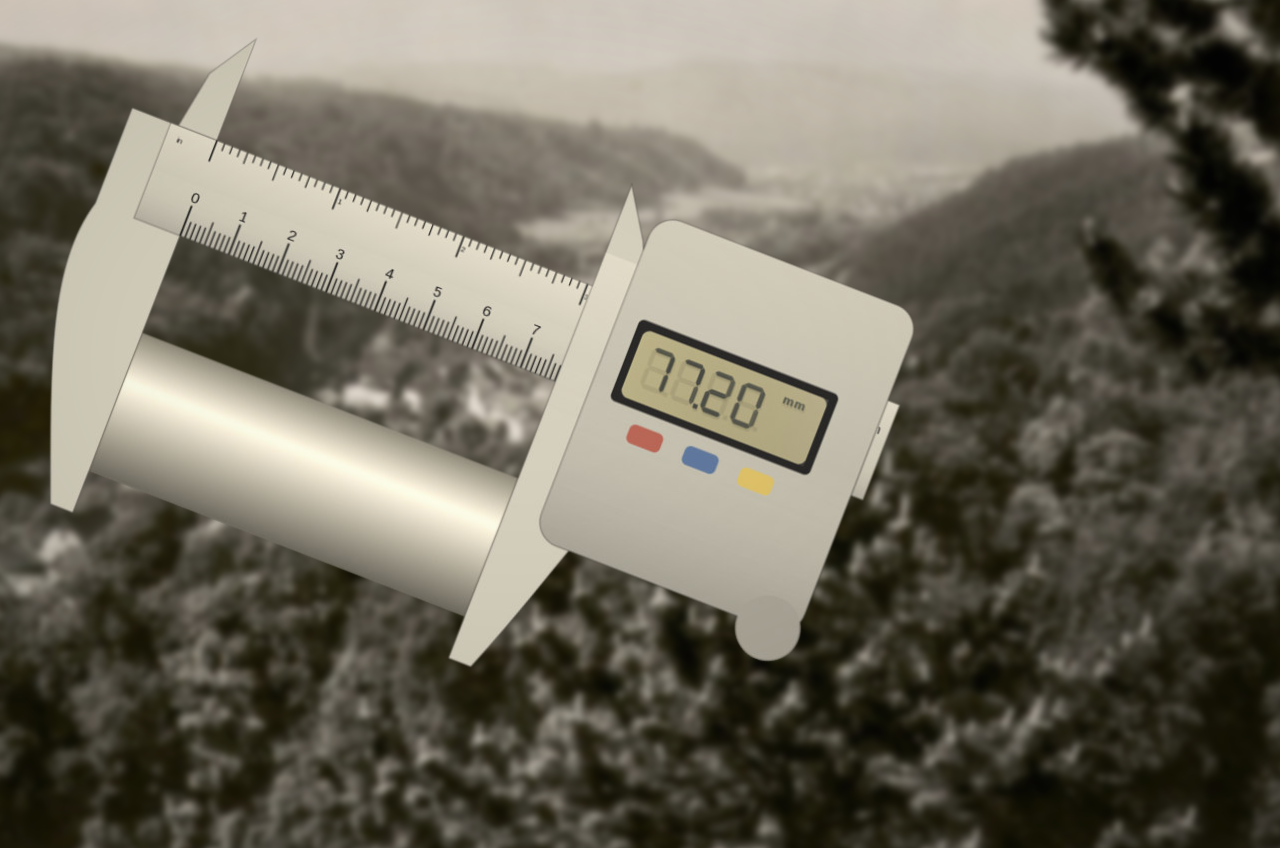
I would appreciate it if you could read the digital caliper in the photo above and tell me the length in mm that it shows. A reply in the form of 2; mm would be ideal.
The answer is 77.20; mm
